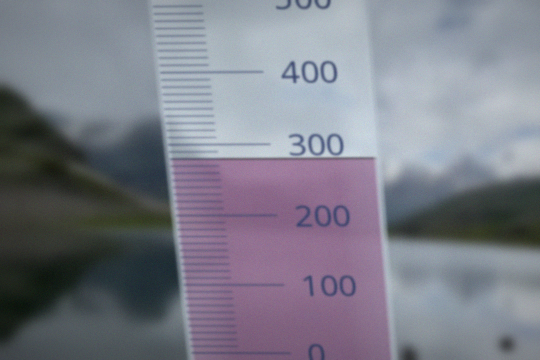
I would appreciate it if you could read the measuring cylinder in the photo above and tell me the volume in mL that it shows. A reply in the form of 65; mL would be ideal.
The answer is 280; mL
